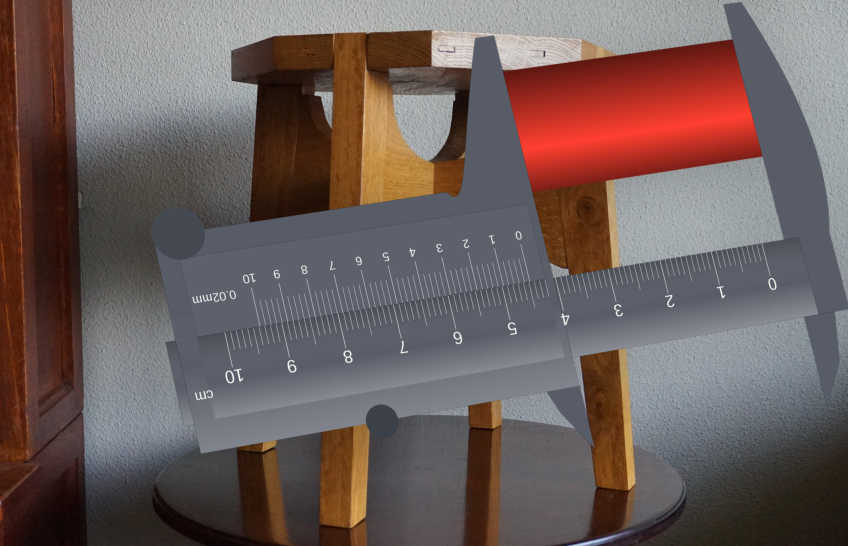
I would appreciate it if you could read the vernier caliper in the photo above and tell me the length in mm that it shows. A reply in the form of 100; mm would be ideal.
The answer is 44.8; mm
